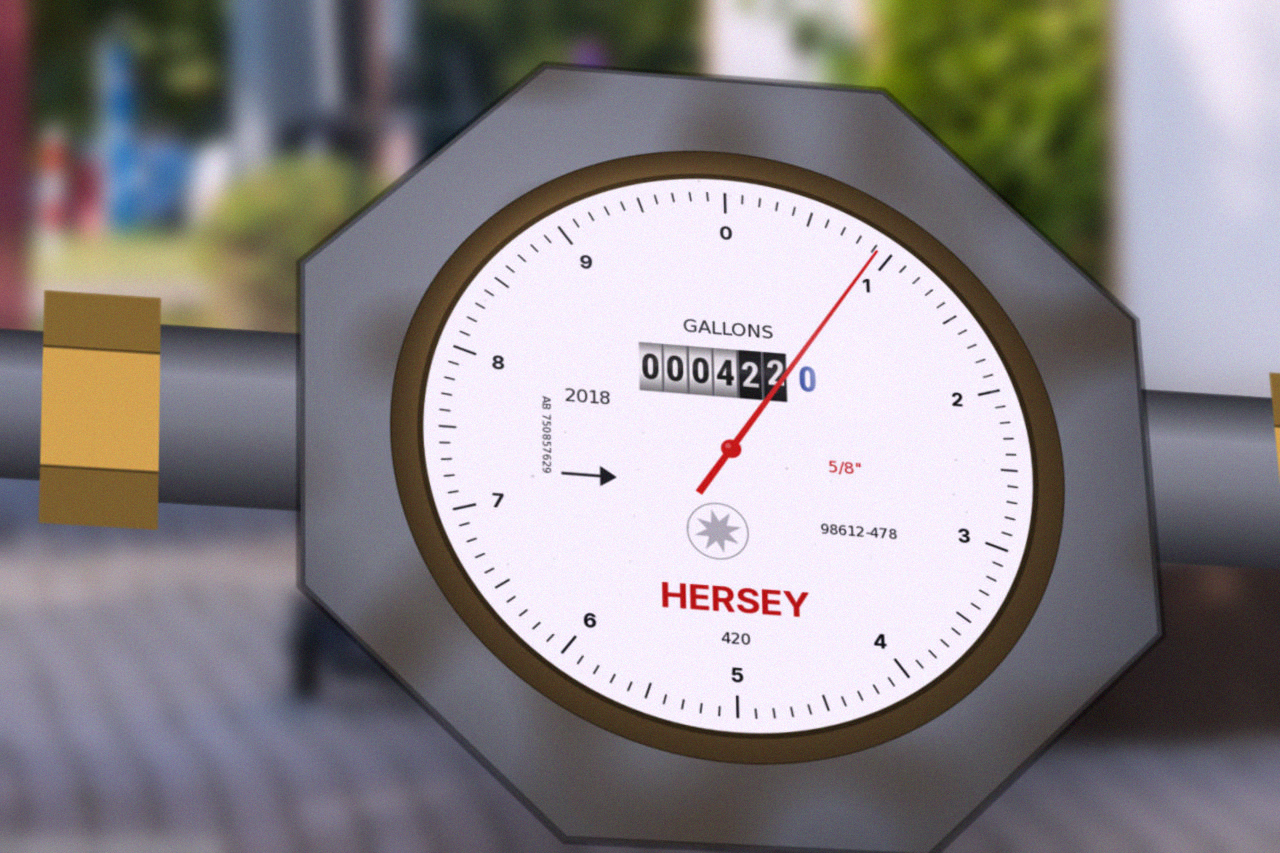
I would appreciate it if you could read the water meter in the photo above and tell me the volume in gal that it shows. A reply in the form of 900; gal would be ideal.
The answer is 4220.9; gal
